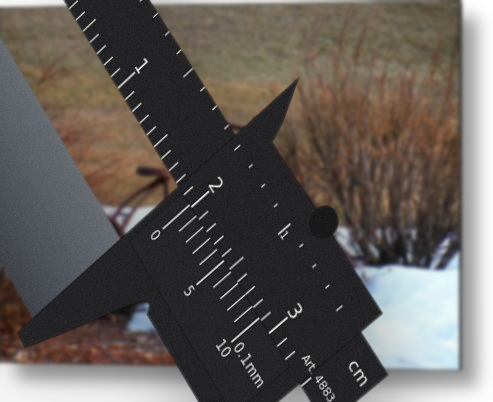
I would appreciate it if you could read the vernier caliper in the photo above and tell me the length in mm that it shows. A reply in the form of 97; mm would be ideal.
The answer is 19.8; mm
